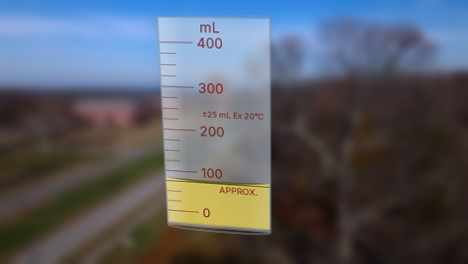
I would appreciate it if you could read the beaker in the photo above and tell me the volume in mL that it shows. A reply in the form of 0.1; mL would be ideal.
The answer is 75; mL
